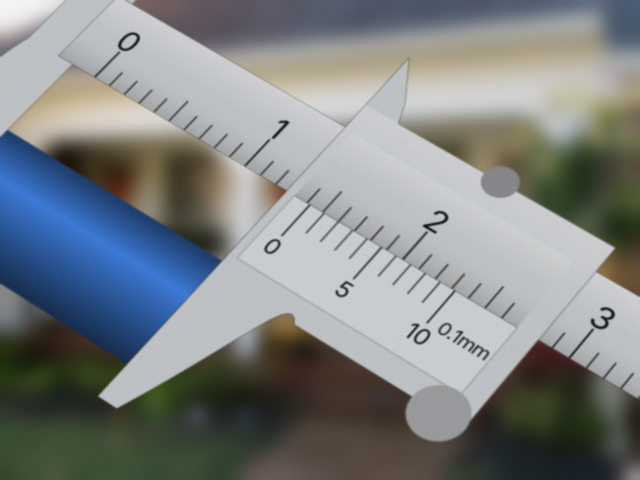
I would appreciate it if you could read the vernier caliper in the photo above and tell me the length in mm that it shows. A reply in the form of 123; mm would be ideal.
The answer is 14.2; mm
